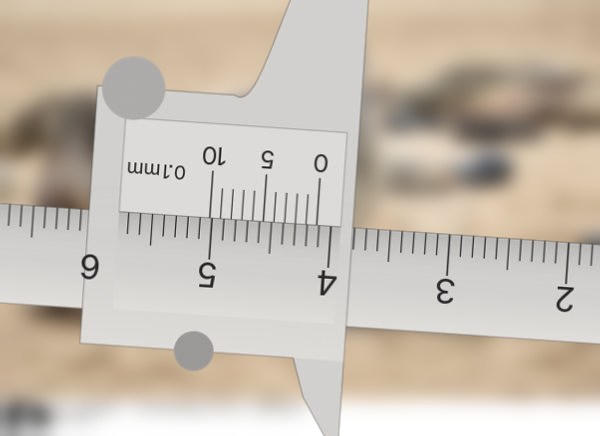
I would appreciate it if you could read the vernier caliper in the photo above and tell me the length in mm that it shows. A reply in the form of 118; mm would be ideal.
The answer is 41.2; mm
